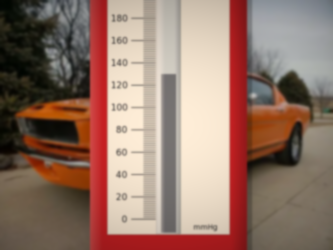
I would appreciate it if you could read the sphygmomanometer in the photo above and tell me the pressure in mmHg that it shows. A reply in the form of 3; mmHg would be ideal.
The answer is 130; mmHg
